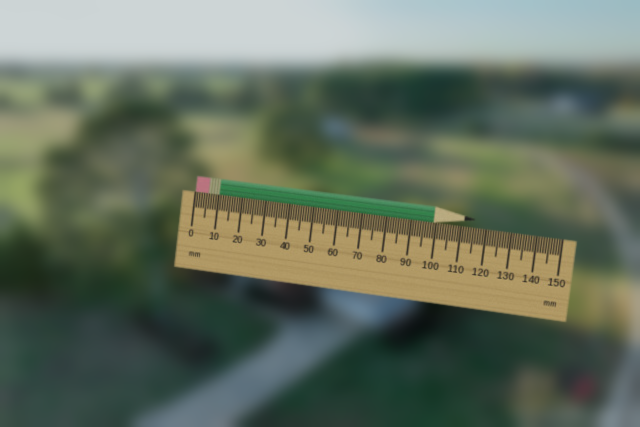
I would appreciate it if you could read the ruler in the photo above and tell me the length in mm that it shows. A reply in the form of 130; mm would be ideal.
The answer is 115; mm
